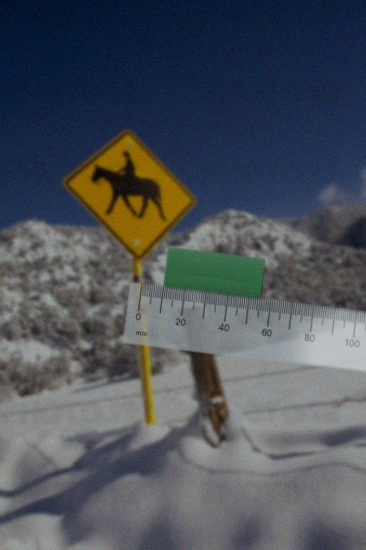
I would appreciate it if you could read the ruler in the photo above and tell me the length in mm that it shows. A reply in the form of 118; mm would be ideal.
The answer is 45; mm
